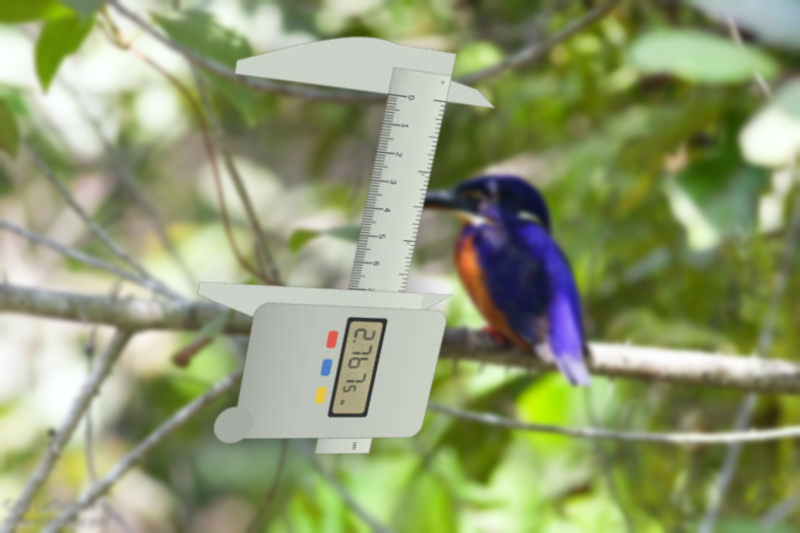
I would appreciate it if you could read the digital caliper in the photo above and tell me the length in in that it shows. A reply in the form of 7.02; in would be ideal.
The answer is 2.7675; in
